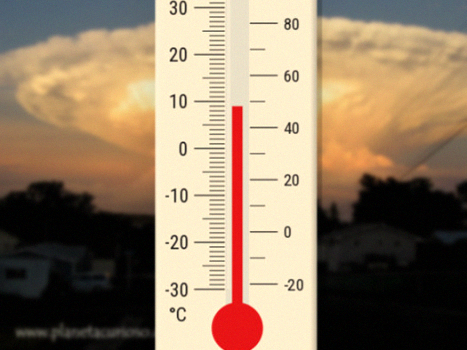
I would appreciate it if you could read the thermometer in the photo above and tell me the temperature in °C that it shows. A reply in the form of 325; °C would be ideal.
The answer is 9; °C
